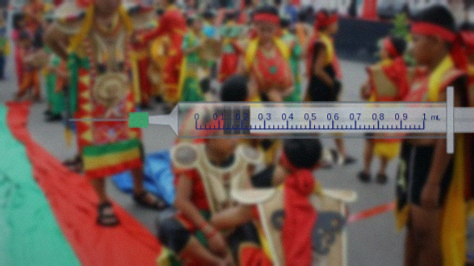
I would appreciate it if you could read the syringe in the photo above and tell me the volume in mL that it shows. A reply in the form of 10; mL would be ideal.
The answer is 0.12; mL
